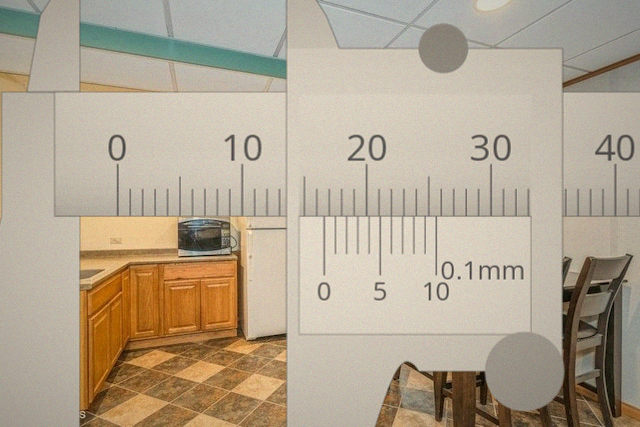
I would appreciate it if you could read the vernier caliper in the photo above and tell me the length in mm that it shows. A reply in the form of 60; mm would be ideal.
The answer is 16.6; mm
